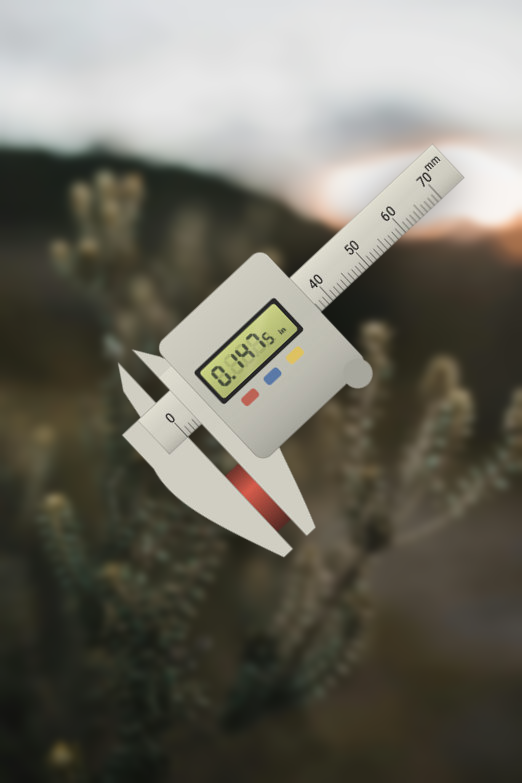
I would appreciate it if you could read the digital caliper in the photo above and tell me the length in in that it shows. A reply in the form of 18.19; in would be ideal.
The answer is 0.1475; in
